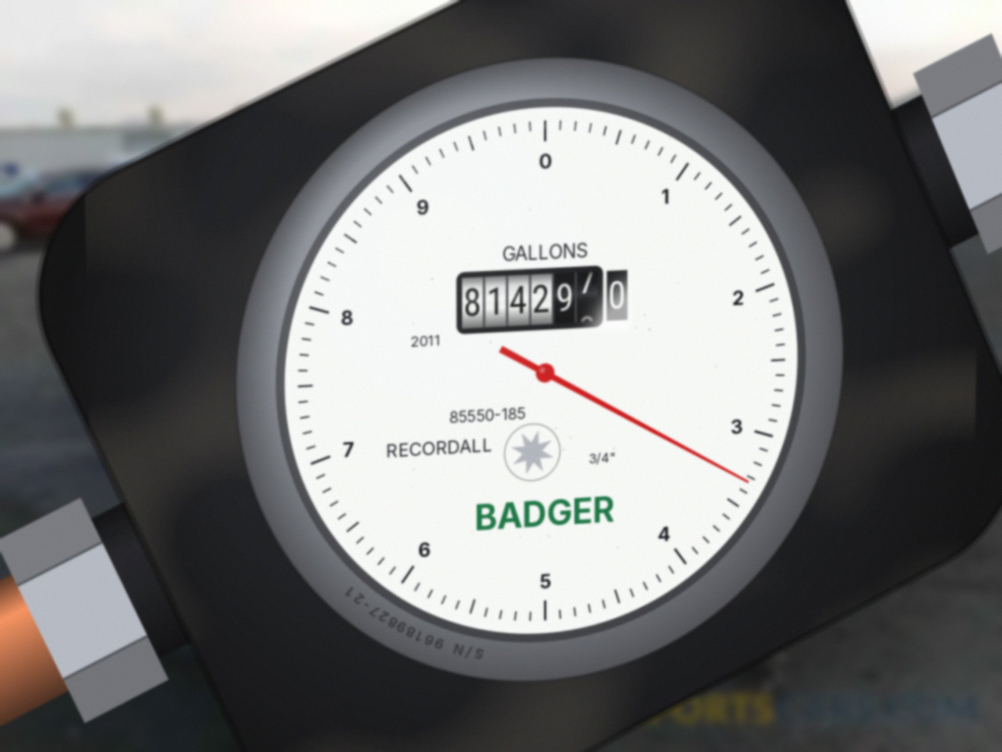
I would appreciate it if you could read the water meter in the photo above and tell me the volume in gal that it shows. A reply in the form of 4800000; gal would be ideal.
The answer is 8142973.3; gal
